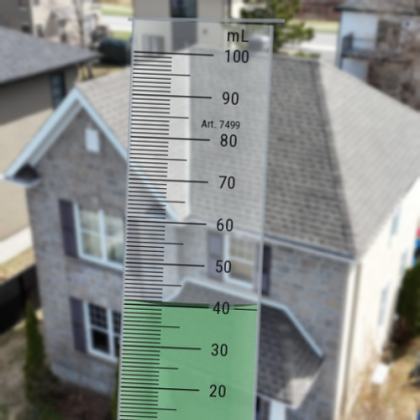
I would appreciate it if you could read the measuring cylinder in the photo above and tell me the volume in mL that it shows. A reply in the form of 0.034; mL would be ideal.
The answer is 40; mL
